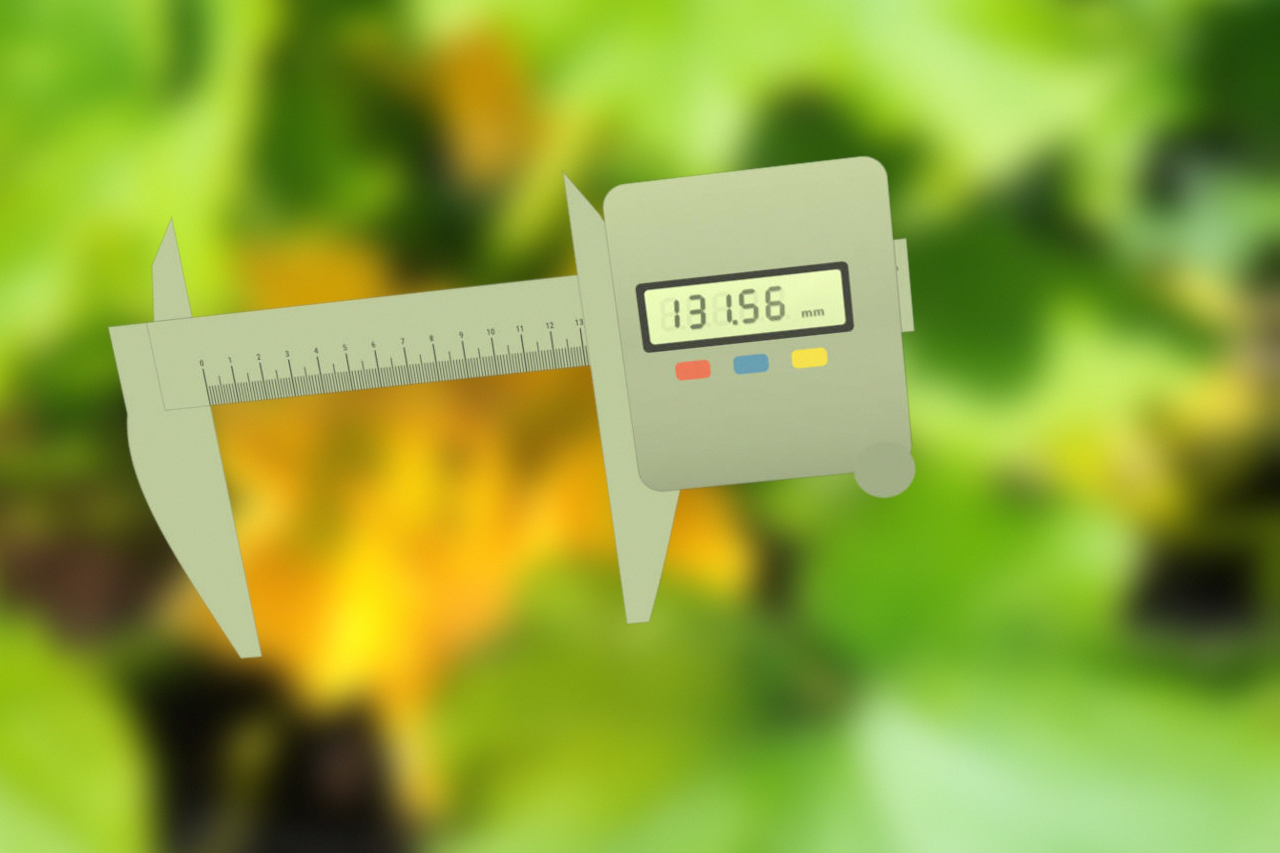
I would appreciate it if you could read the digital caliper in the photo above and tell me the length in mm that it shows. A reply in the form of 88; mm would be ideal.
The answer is 131.56; mm
